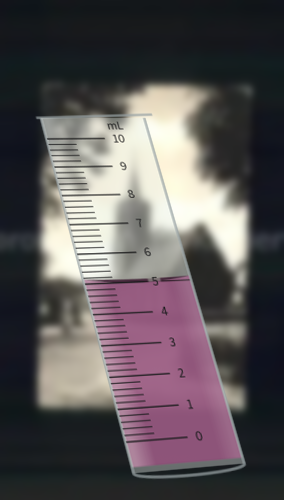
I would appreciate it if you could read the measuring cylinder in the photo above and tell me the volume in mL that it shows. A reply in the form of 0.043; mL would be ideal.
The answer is 5; mL
